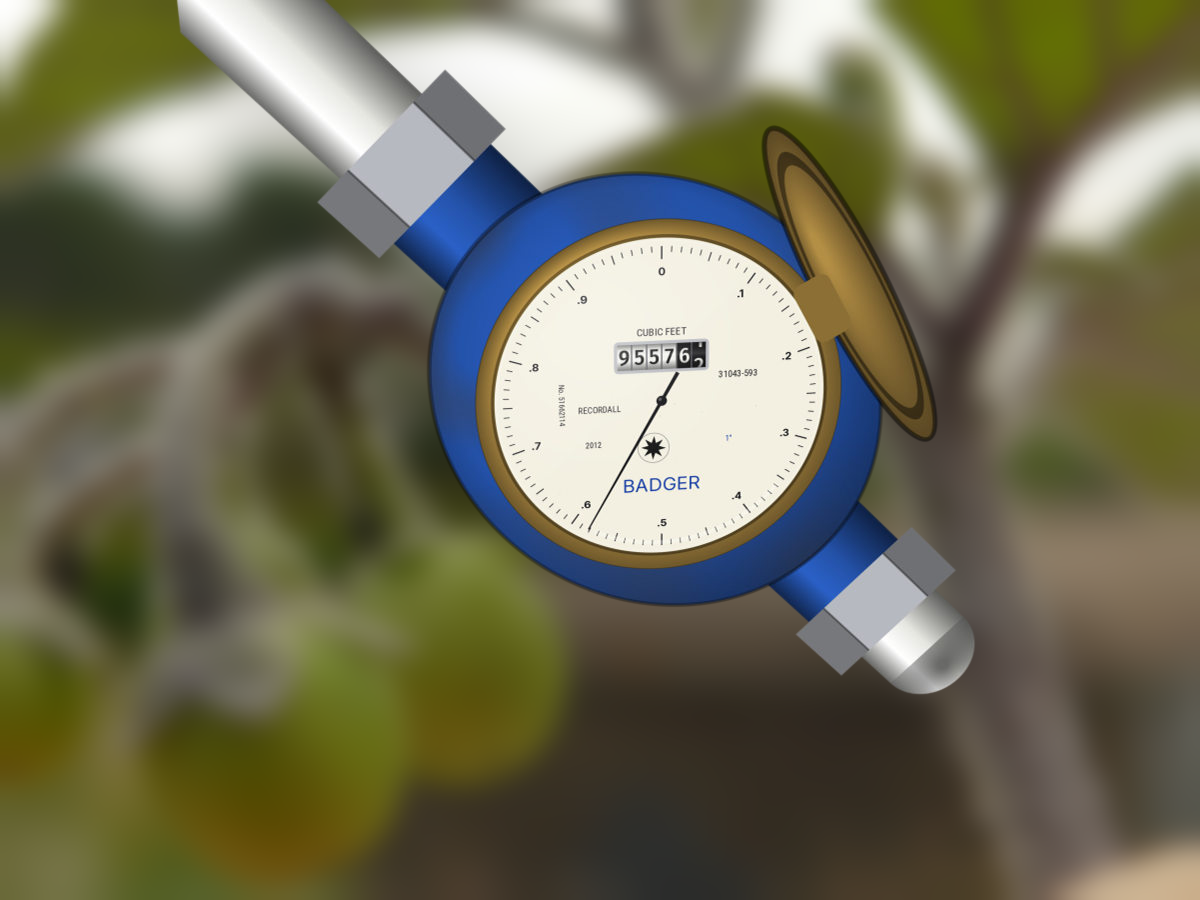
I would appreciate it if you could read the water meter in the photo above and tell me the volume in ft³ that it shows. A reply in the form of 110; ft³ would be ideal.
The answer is 955761.58; ft³
